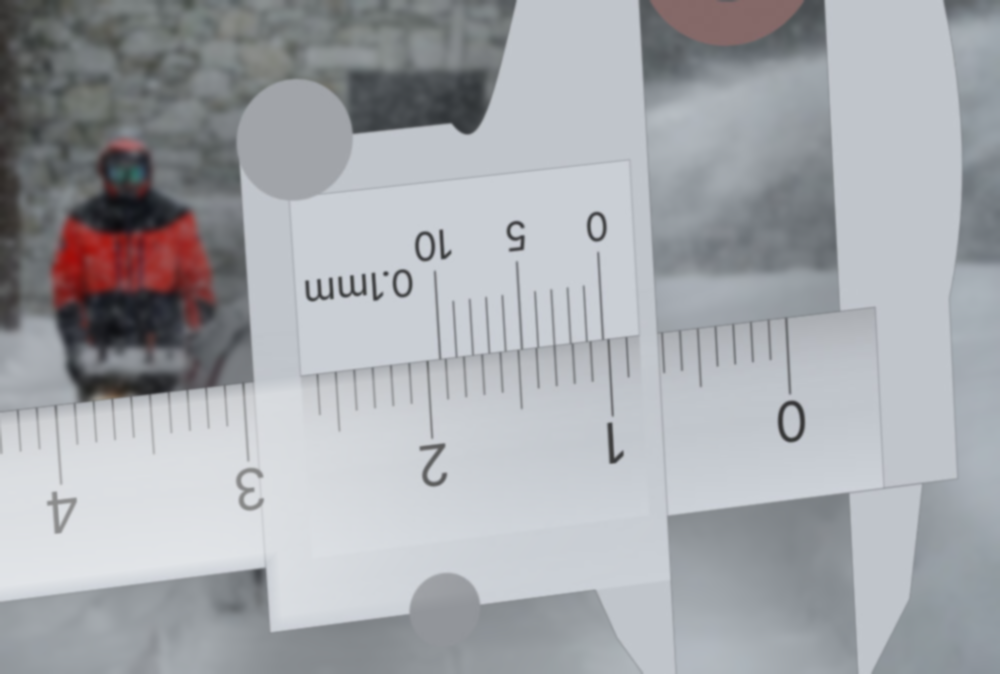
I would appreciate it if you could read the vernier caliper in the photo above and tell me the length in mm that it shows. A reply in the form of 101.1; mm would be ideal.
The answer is 10.3; mm
